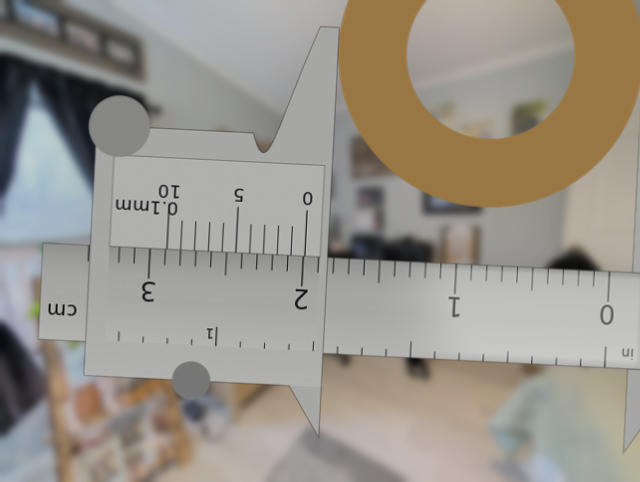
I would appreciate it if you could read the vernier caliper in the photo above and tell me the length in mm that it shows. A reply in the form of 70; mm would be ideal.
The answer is 19.9; mm
